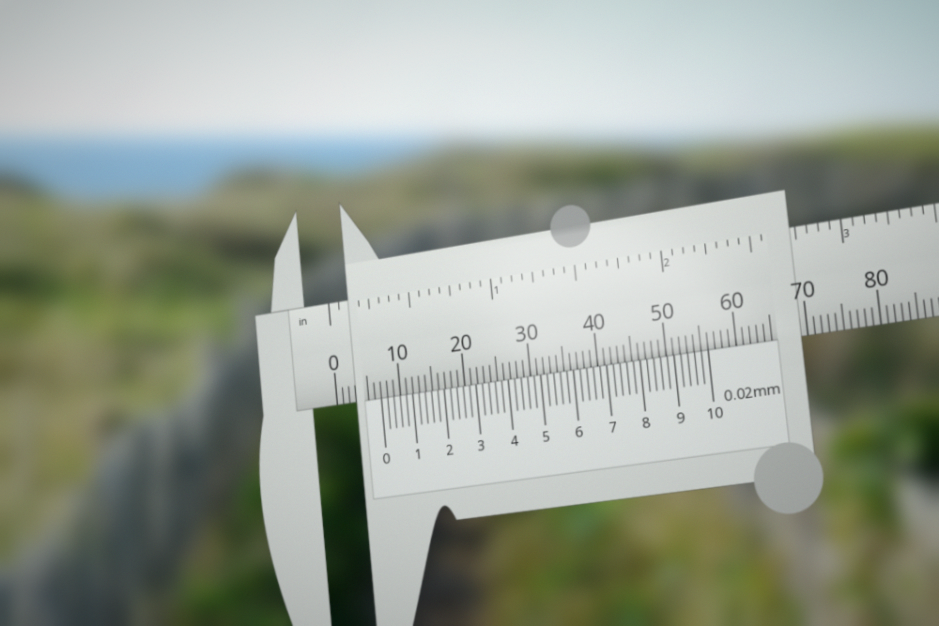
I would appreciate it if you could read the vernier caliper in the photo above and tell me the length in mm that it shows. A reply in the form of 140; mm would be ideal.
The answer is 7.0; mm
